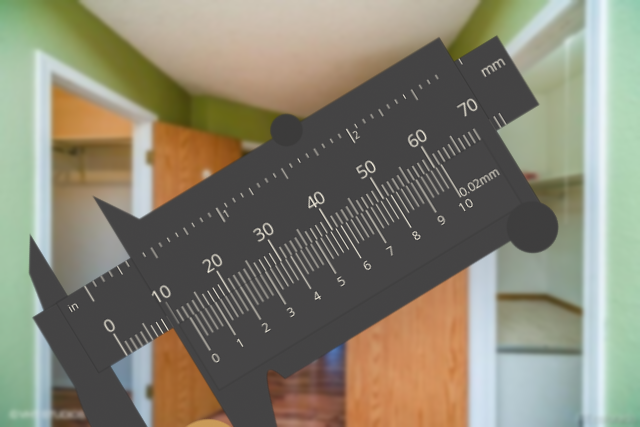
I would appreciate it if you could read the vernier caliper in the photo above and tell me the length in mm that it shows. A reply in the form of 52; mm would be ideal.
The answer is 12.2; mm
